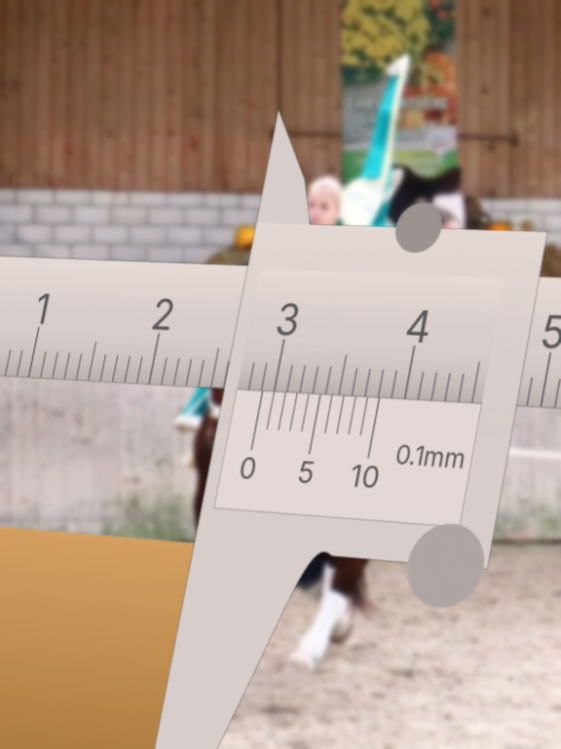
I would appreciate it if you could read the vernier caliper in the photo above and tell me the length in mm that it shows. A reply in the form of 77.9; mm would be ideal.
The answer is 29.1; mm
